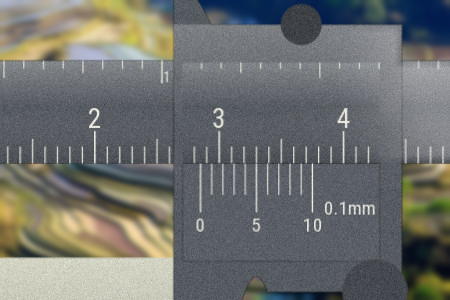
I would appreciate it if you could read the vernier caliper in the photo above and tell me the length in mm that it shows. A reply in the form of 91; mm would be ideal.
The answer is 28.5; mm
